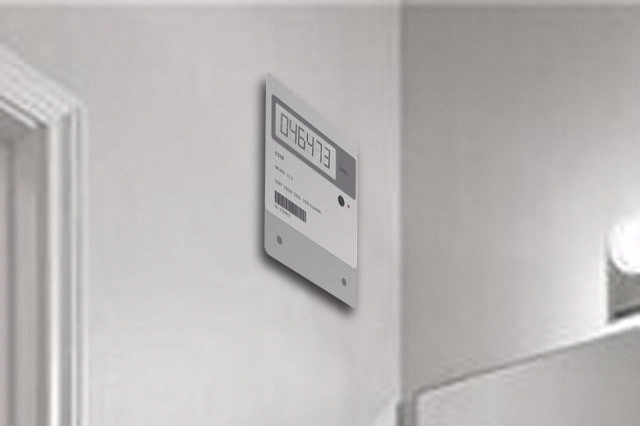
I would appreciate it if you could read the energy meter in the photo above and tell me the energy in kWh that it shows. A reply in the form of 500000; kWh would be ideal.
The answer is 46473; kWh
